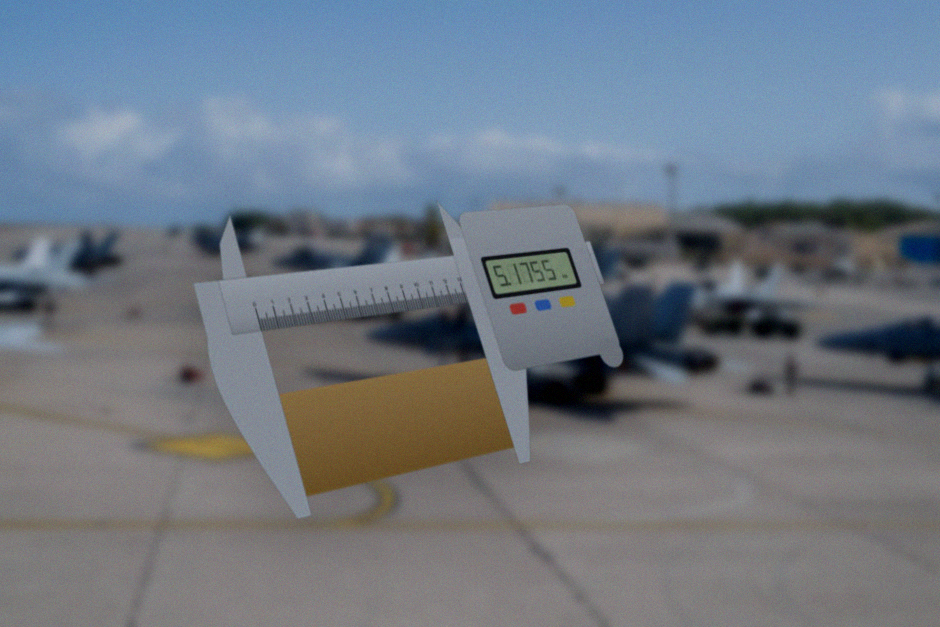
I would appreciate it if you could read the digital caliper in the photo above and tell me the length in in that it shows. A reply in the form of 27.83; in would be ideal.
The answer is 5.1755; in
